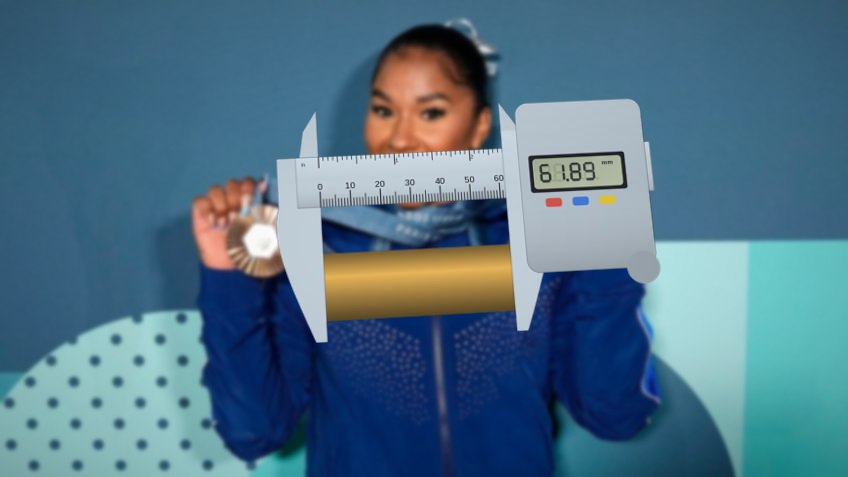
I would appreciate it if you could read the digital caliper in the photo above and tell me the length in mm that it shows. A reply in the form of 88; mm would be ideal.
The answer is 61.89; mm
